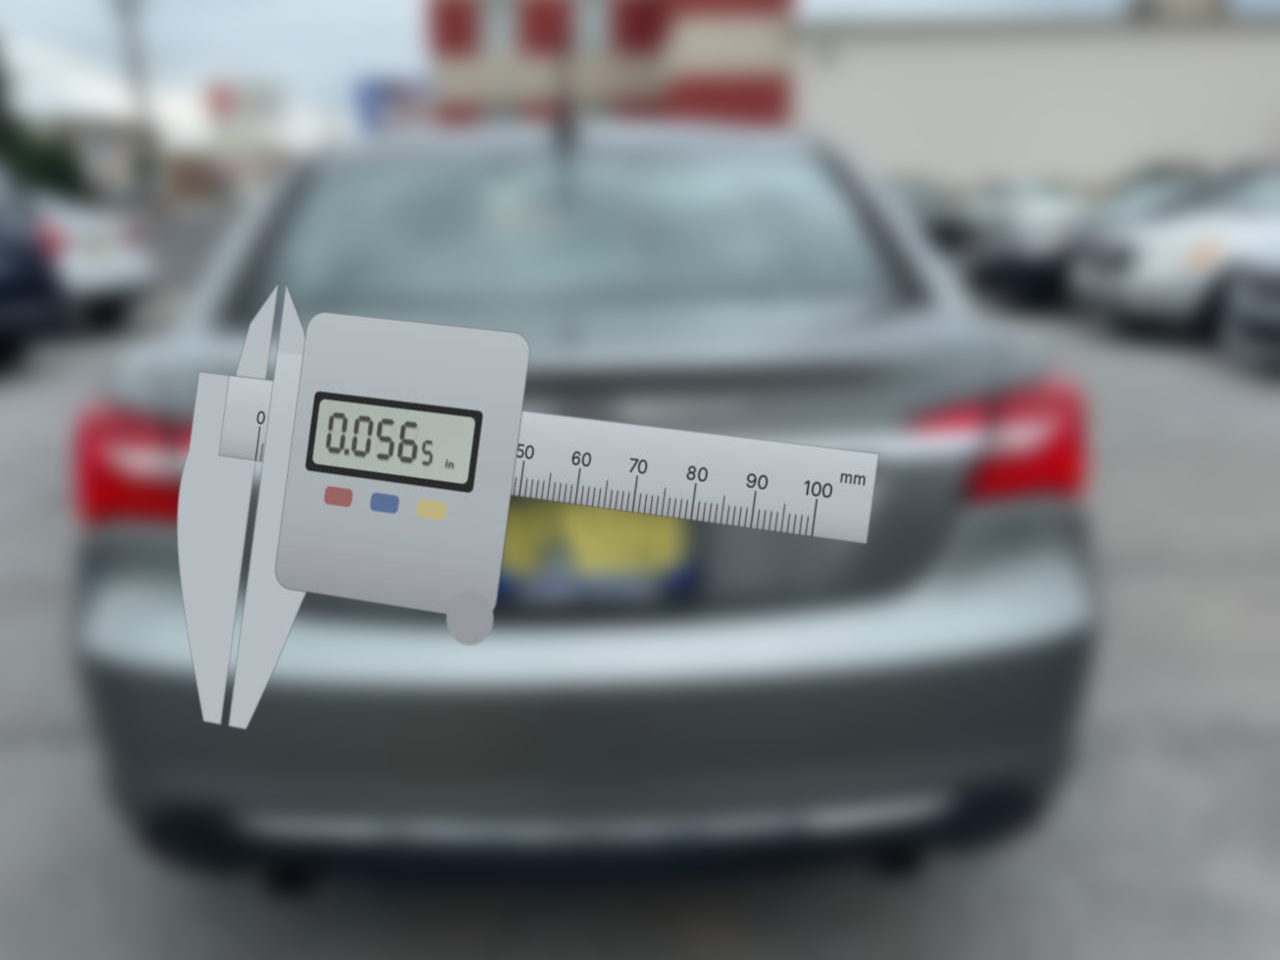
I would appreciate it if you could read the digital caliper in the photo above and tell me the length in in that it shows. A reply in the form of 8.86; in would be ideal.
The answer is 0.0565; in
